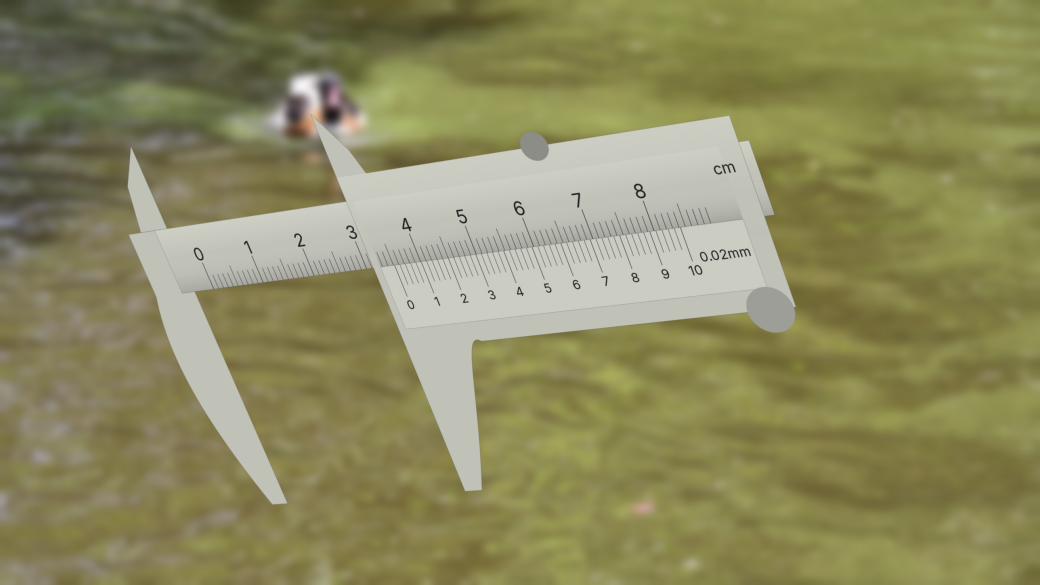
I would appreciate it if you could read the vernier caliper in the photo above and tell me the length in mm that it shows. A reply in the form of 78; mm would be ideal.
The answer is 35.2; mm
